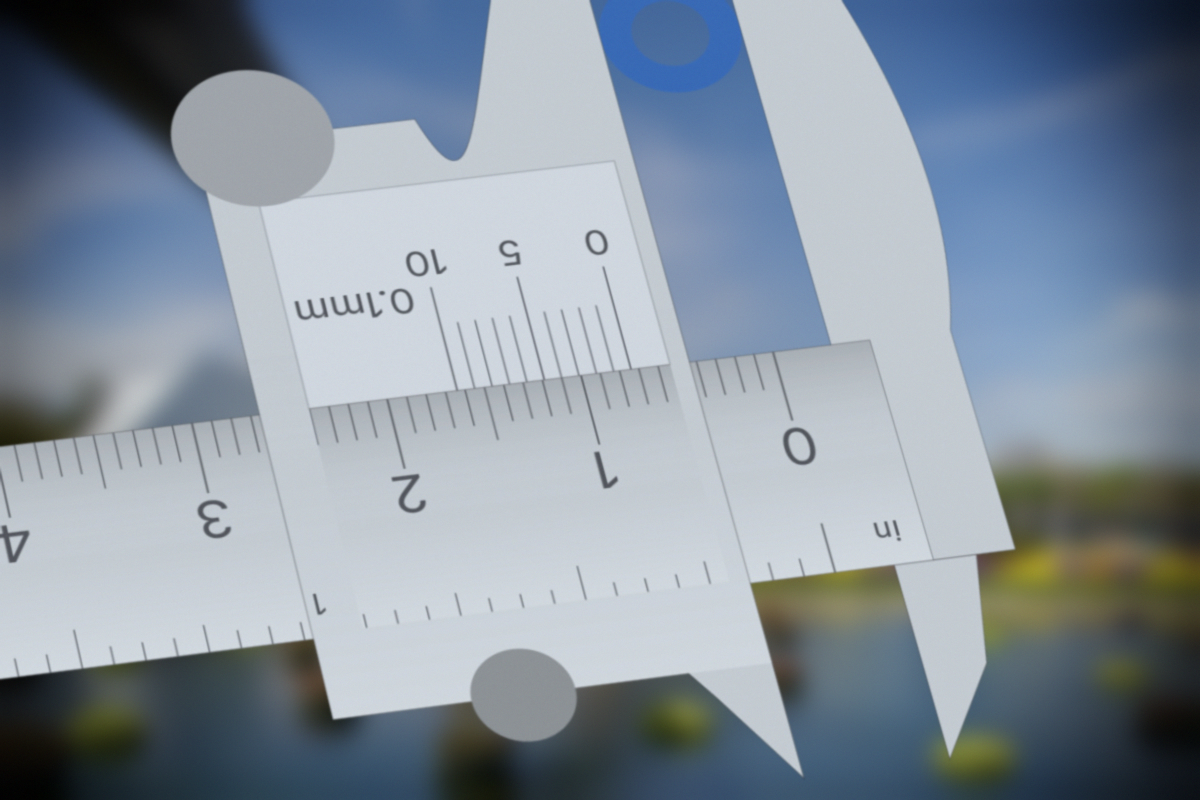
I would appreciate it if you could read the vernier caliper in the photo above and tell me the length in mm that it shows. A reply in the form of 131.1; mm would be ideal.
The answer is 7.4; mm
